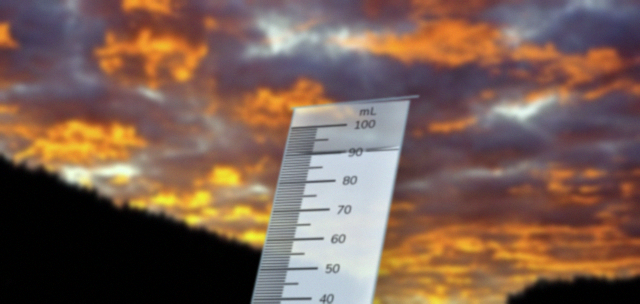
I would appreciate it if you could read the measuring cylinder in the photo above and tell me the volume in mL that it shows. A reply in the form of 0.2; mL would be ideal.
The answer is 90; mL
